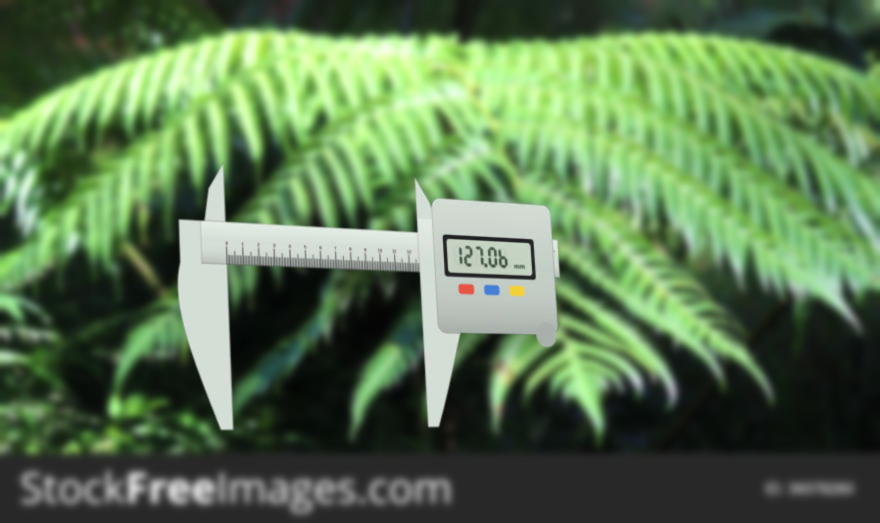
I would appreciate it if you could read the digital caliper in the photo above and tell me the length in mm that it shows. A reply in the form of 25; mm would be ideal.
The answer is 127.06; mm
